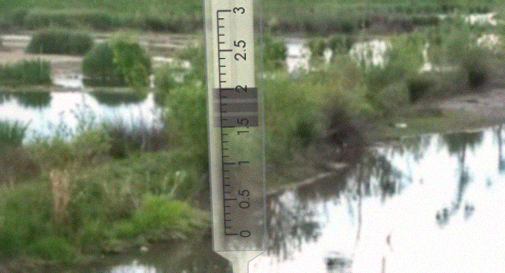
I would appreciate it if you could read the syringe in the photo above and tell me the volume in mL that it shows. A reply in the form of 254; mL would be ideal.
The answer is 1.5; mL
